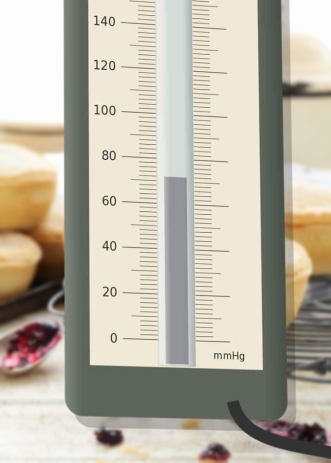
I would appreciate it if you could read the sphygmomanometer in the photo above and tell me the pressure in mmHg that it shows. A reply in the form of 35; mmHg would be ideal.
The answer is 72; mmHg
